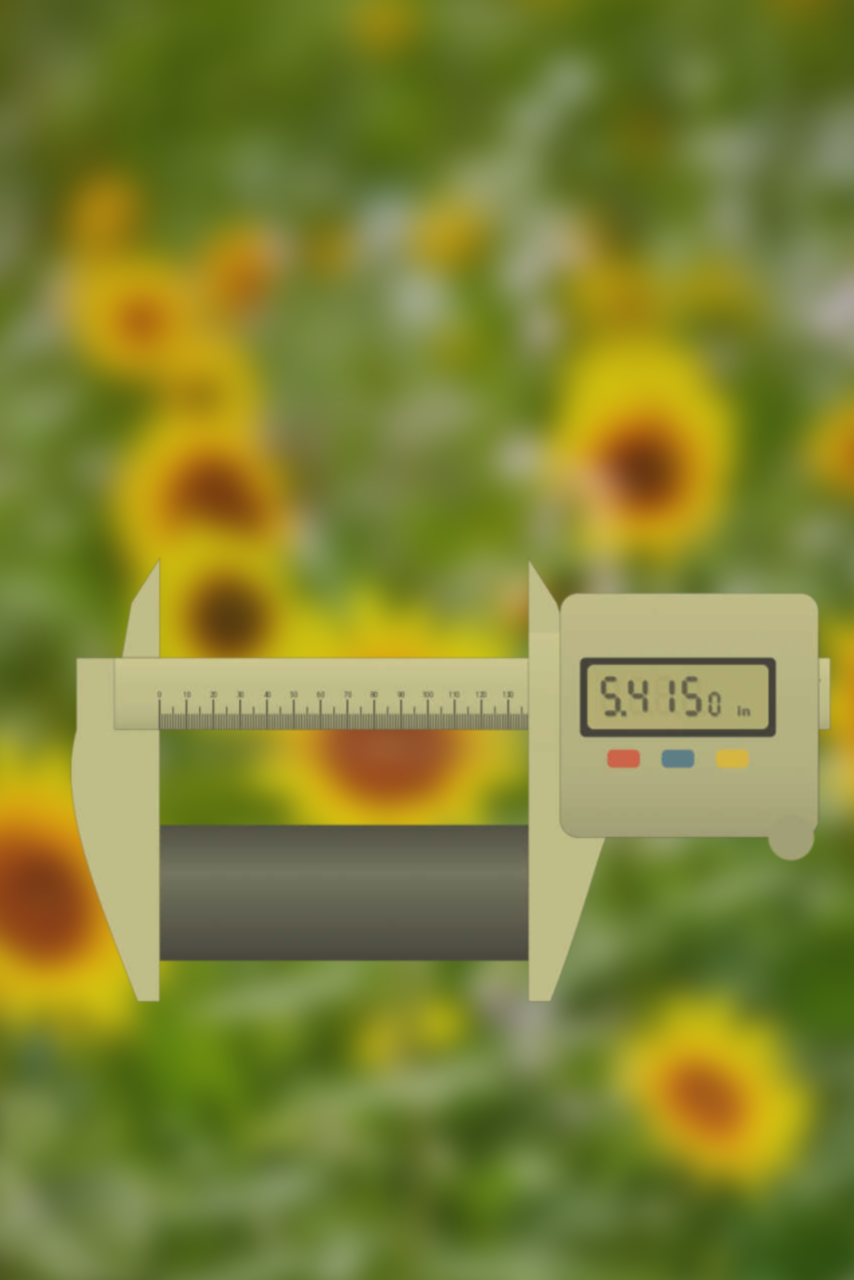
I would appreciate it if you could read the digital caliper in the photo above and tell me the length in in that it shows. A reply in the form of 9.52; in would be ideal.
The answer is 5.4150; in
